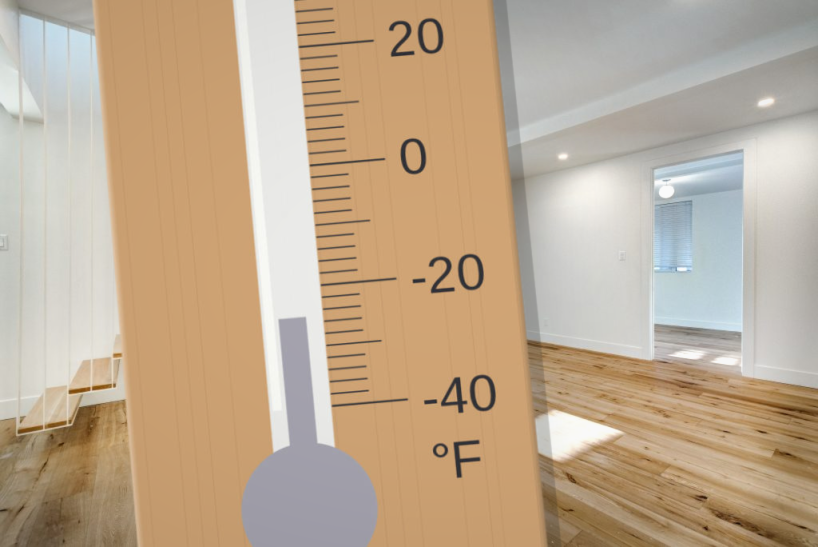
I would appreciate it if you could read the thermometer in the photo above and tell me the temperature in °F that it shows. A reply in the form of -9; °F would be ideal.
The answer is -25; °F
